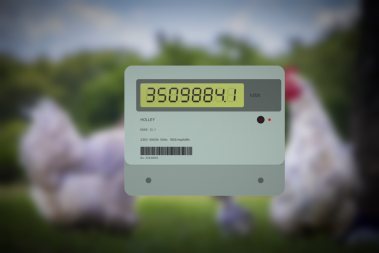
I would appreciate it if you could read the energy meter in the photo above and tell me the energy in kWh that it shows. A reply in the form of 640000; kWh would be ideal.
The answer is 3509884.1; kWh
